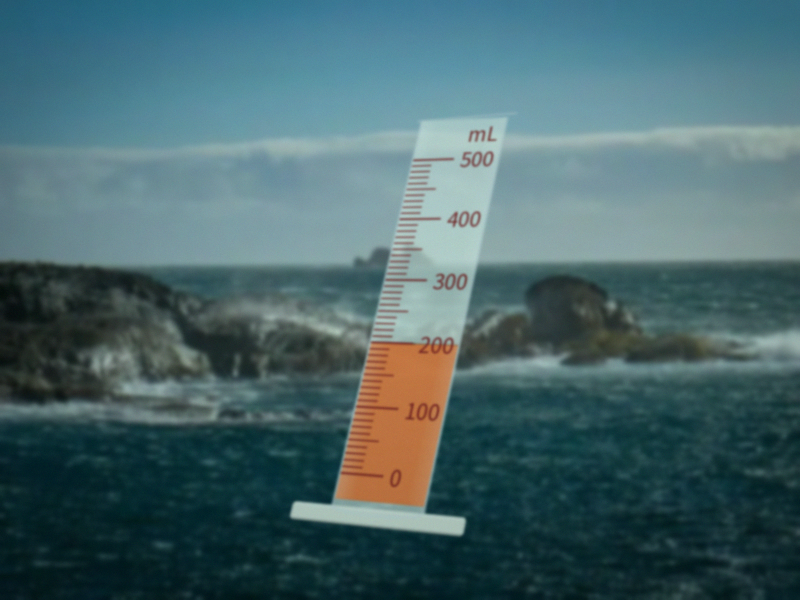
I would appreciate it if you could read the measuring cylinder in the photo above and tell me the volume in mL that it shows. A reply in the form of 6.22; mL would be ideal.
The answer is 200; mL
